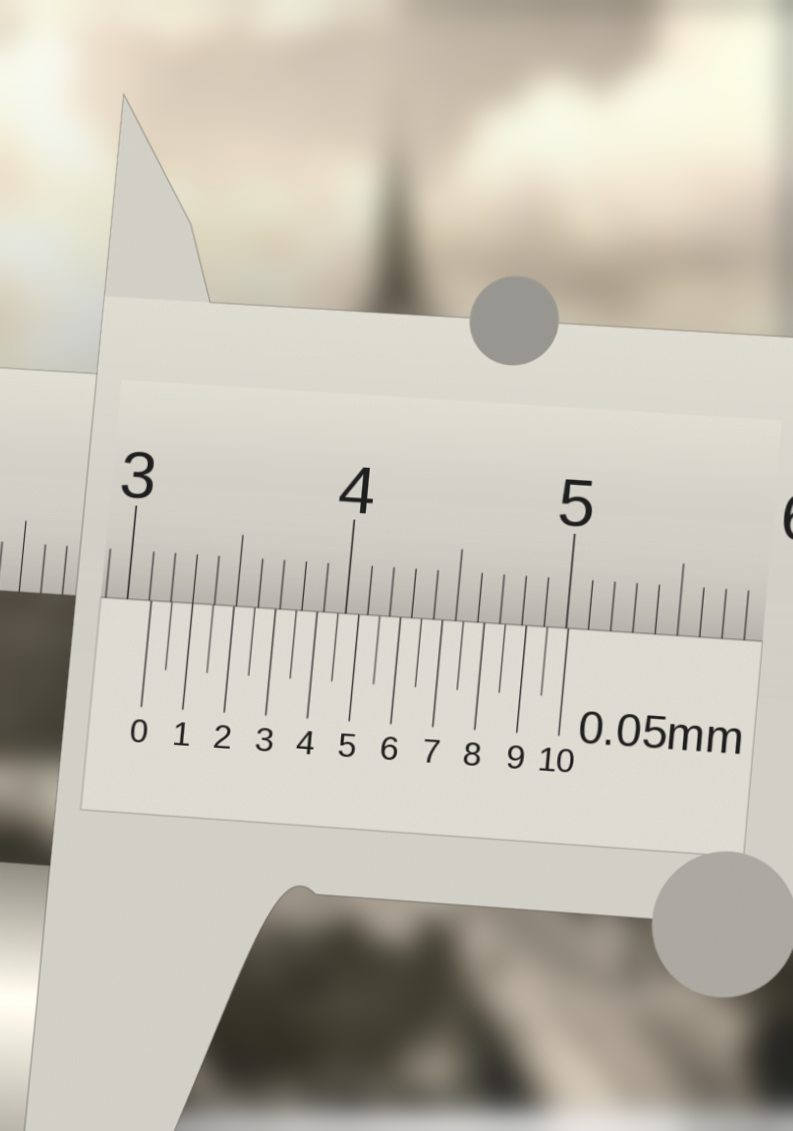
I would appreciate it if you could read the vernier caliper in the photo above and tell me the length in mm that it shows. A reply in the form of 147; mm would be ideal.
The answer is 31.1; mm
